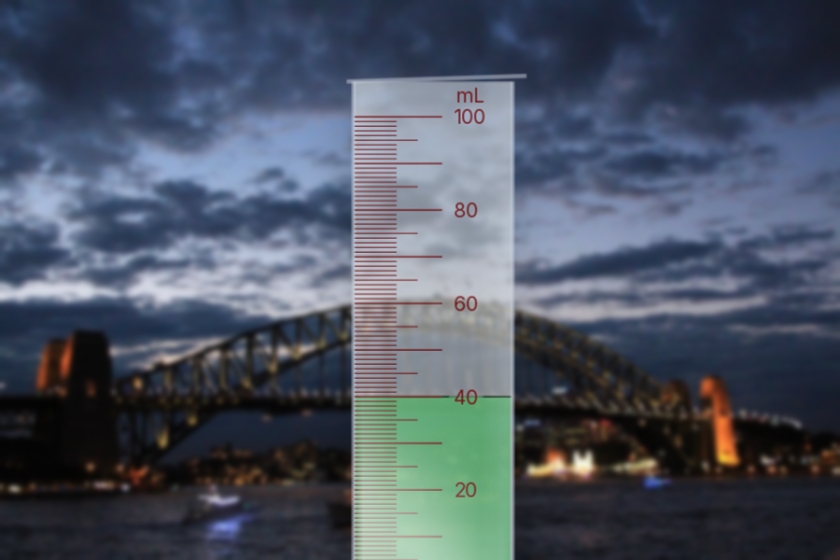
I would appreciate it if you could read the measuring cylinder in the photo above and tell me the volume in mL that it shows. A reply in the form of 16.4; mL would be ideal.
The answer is 40; mL
